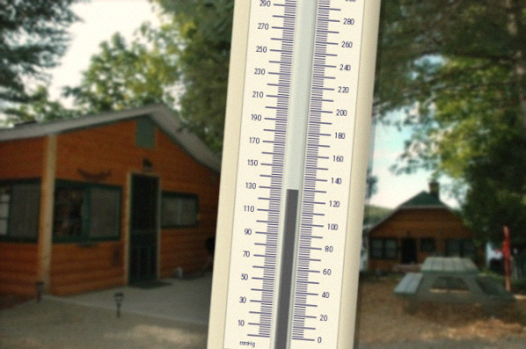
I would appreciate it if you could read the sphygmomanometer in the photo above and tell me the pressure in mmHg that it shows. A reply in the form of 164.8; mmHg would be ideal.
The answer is 130; mmHg
